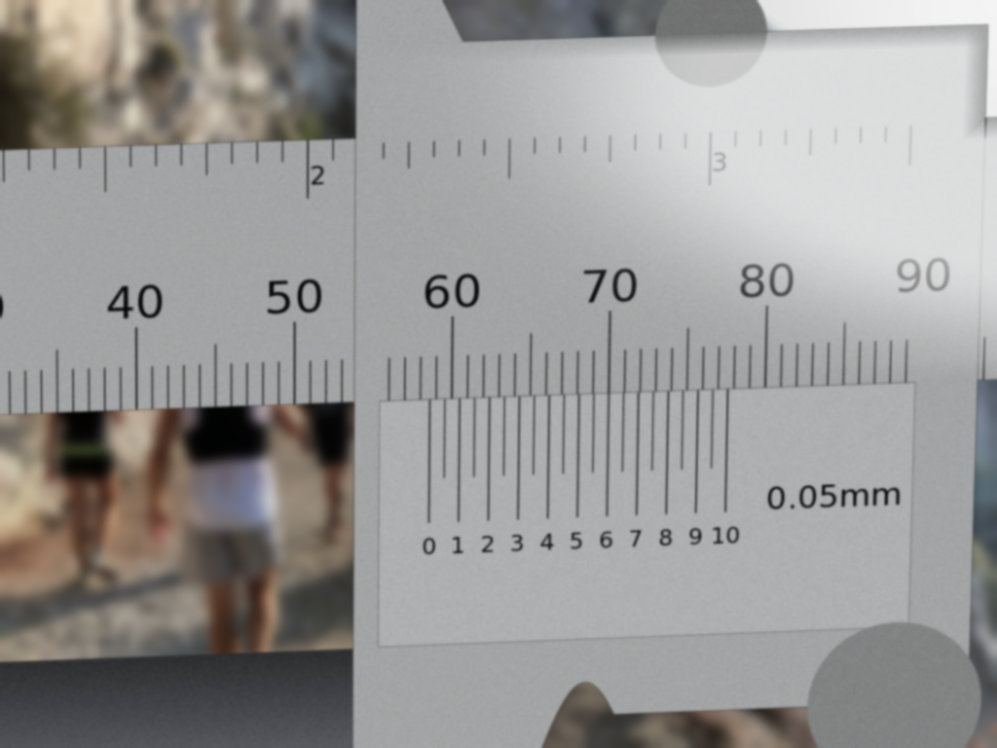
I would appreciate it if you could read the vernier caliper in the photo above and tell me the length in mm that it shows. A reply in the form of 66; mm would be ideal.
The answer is 58.6; mm
